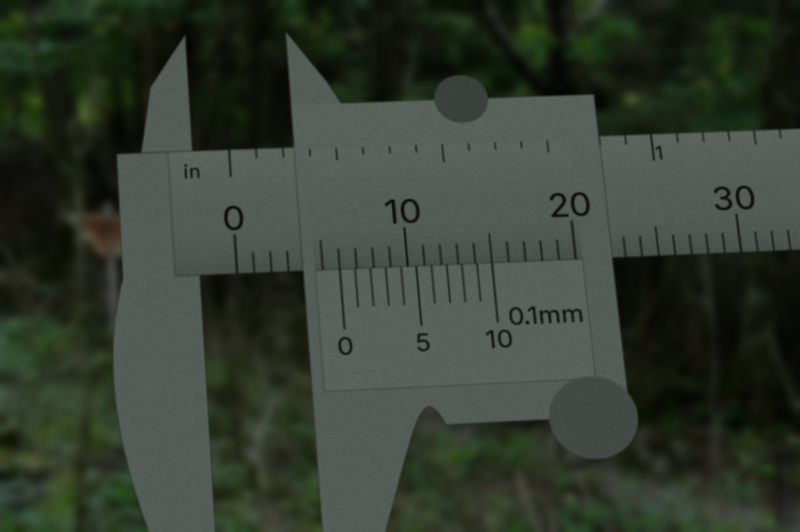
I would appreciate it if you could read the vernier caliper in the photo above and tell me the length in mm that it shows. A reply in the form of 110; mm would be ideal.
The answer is 6.0; mm
